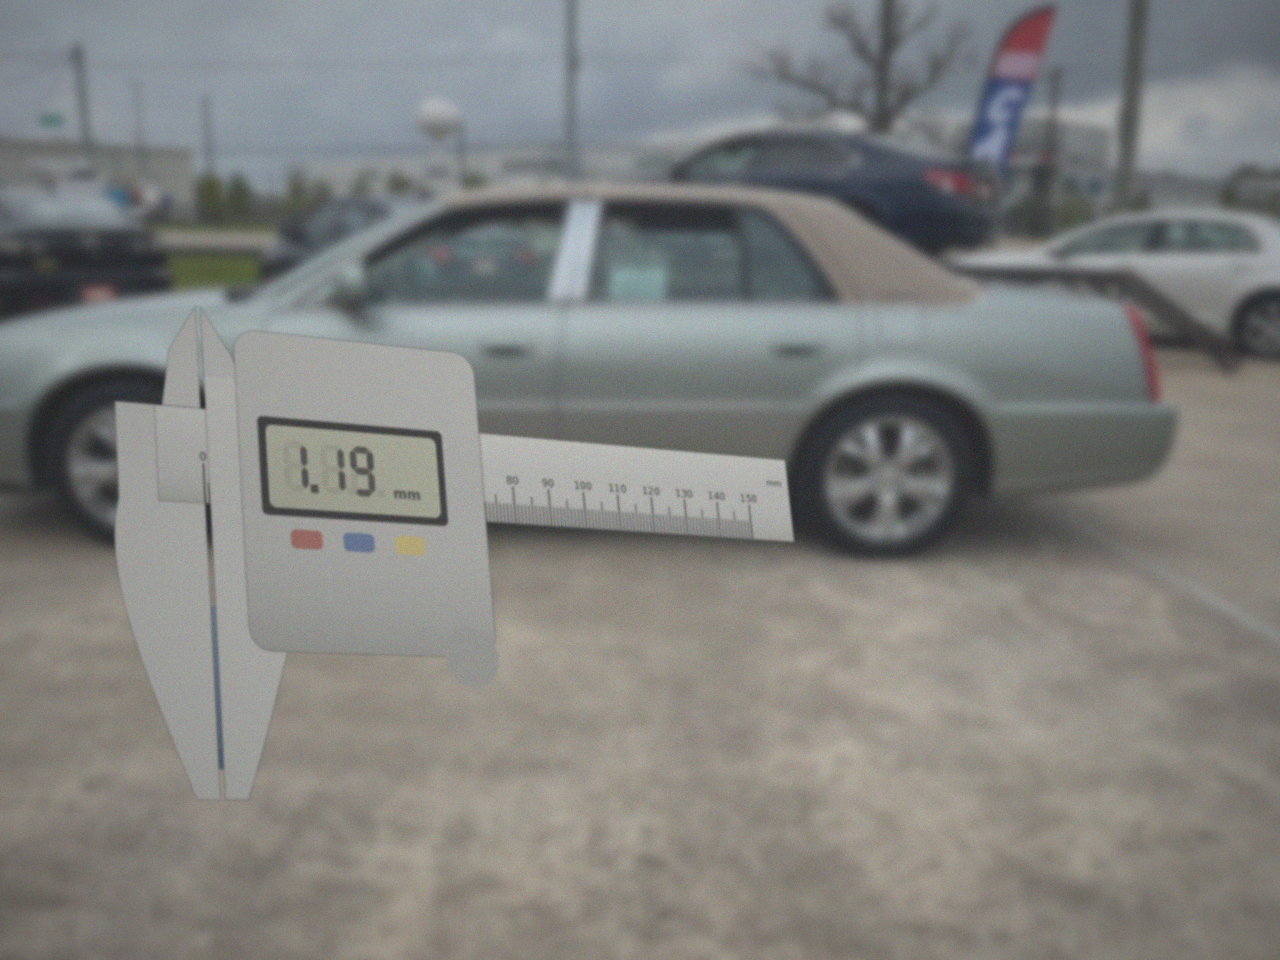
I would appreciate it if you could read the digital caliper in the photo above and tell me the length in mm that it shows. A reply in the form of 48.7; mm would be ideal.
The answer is 1.19; mm
